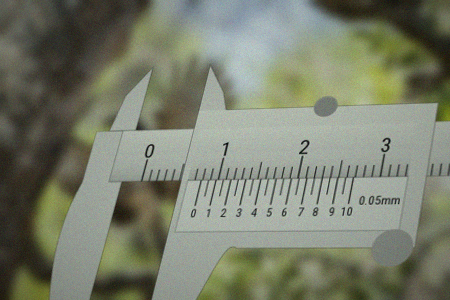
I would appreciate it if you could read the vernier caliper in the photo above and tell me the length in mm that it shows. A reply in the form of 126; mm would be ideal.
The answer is 7.8; mm
